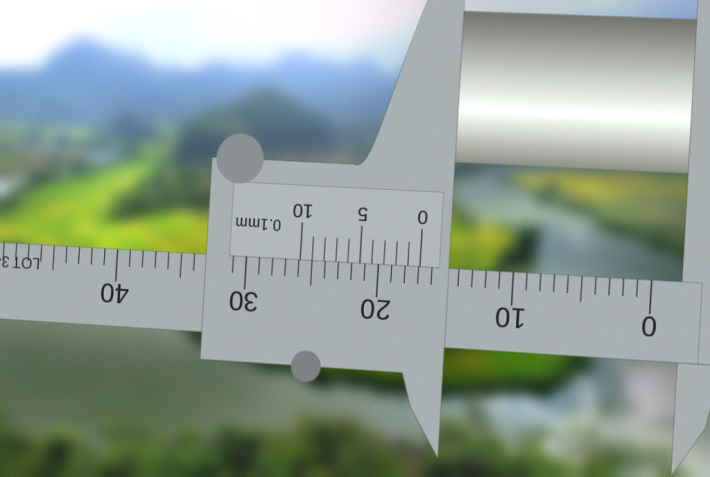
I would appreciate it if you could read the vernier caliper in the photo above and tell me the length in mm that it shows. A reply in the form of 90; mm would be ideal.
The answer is 16.9; mm
